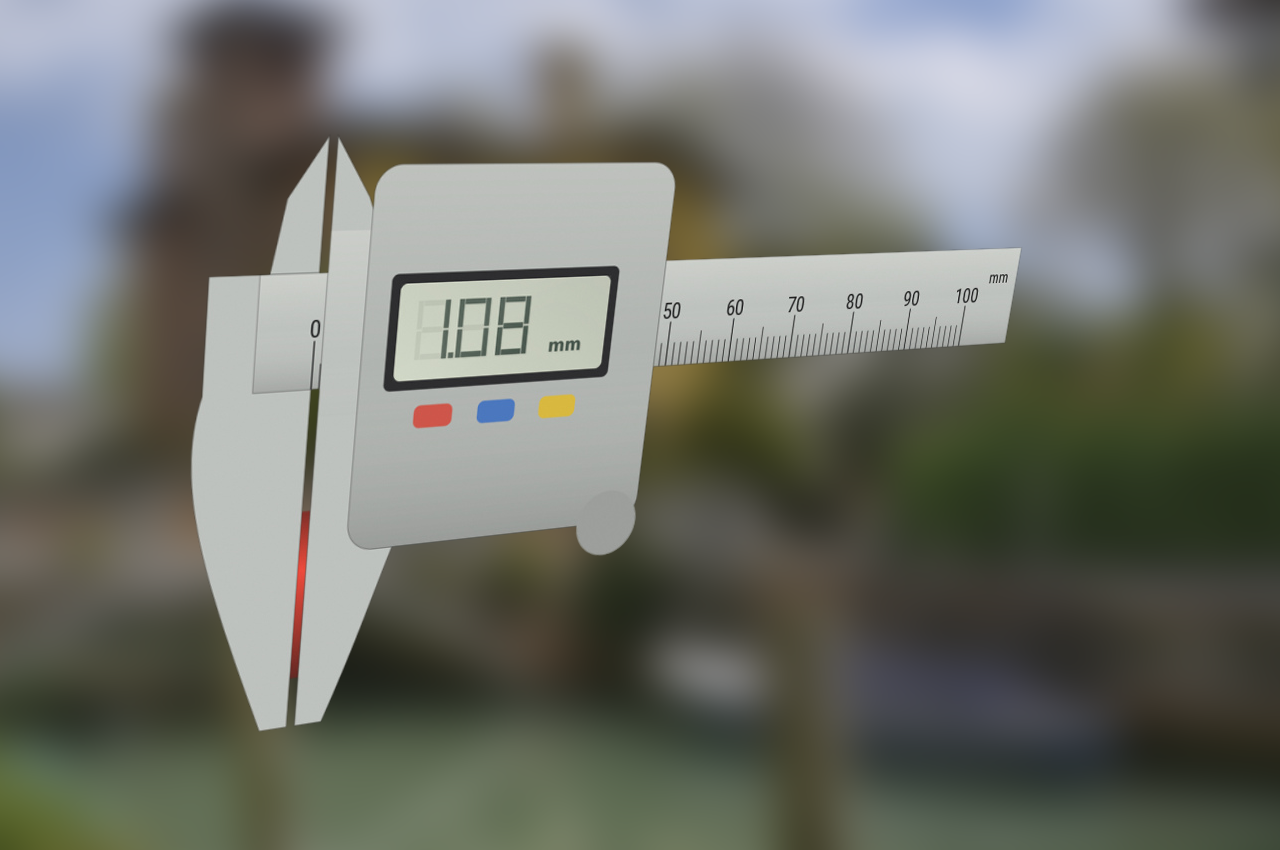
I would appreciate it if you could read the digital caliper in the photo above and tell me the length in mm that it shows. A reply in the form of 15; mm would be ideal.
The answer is 1.08; mm
